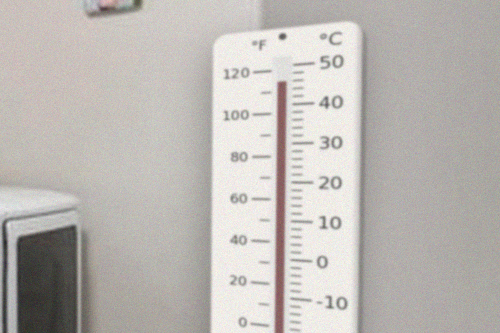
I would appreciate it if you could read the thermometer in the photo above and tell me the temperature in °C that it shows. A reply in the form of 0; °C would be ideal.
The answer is 46; °C
